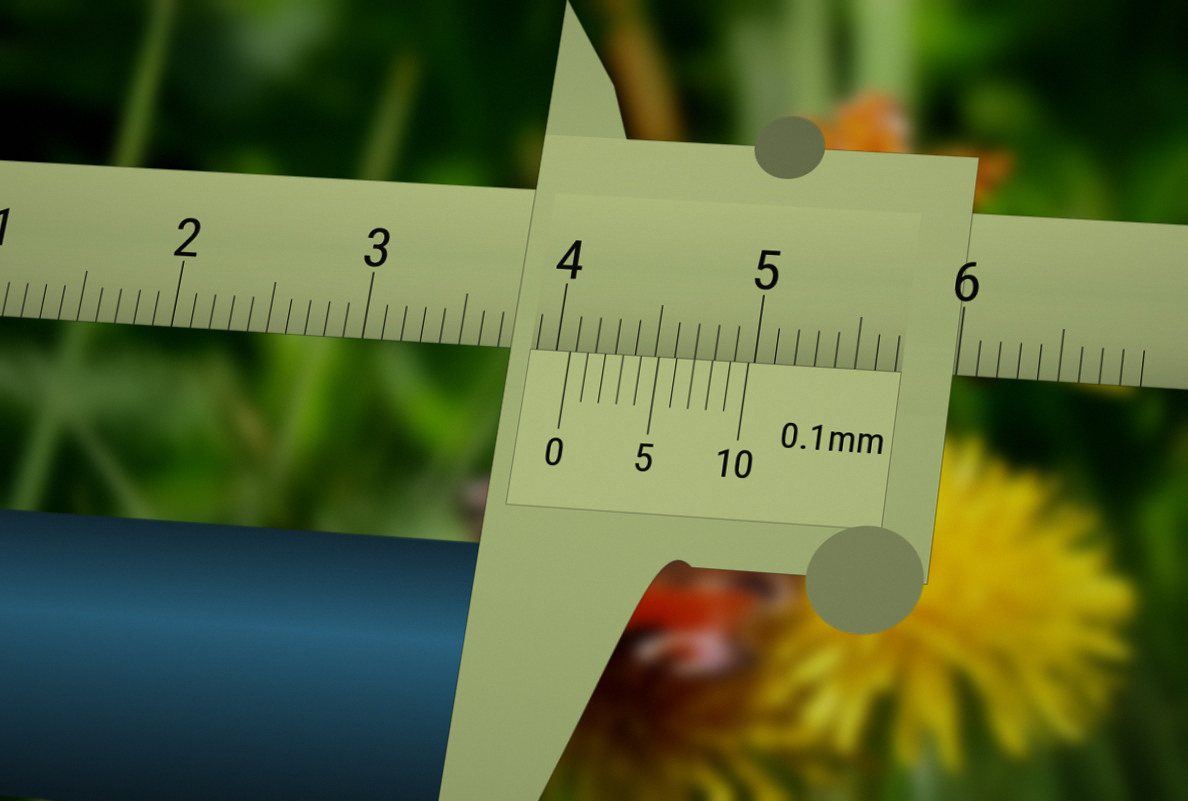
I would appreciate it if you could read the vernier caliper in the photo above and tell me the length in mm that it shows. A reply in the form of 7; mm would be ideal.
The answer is 40.7; mm
